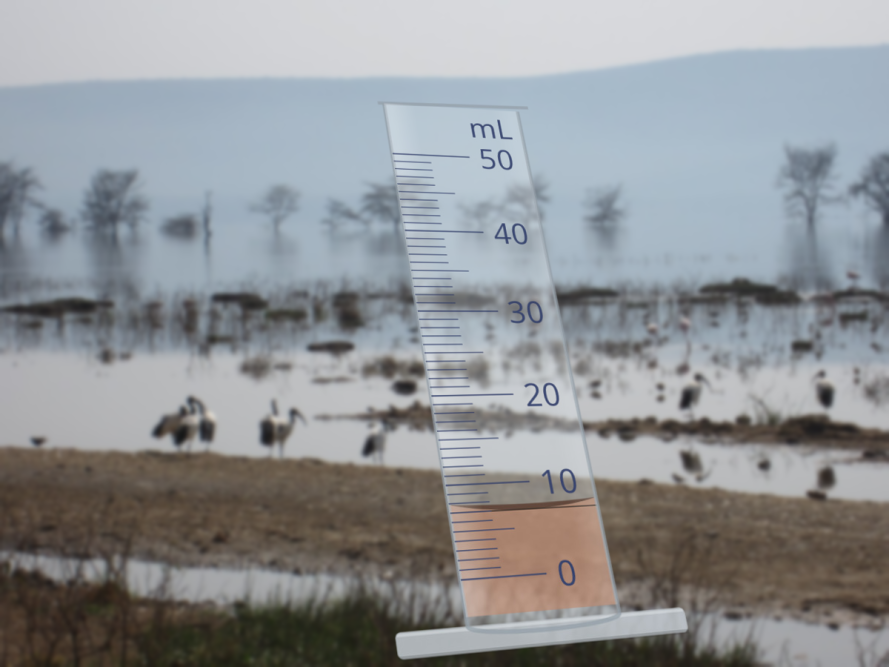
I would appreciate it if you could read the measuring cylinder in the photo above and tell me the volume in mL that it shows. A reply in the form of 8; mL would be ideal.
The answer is 7; mL
